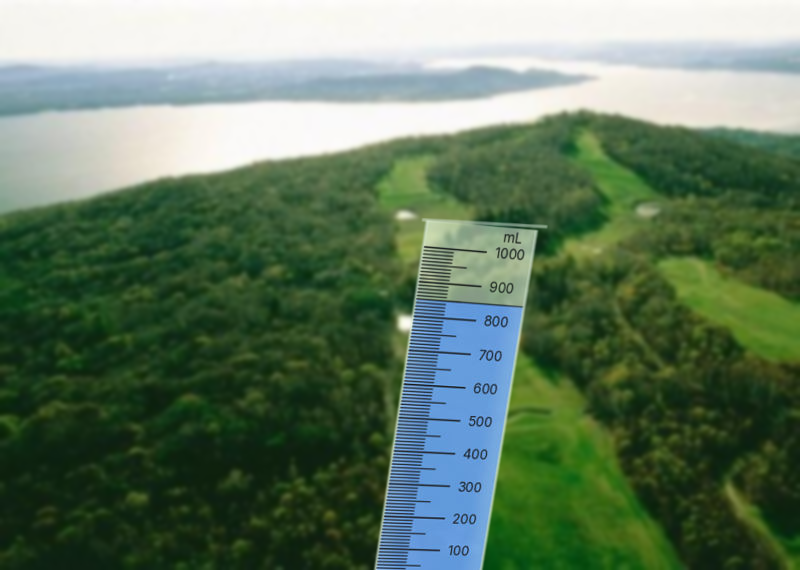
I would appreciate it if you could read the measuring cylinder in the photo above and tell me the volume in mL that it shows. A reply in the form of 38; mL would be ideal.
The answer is 850; mL
